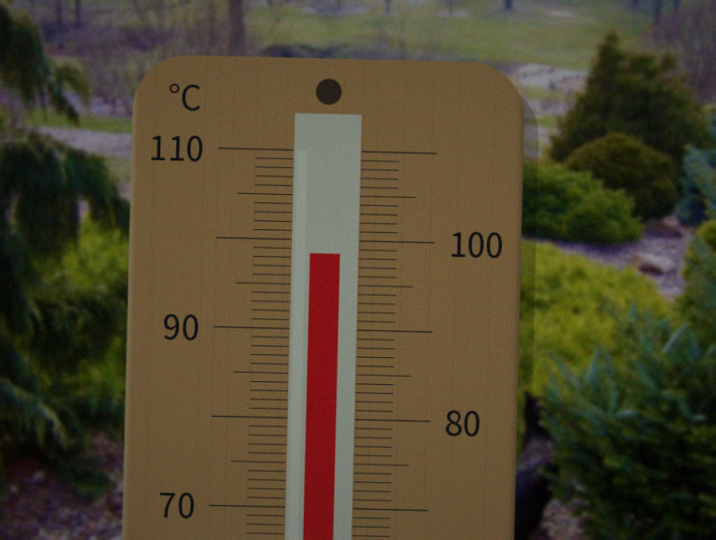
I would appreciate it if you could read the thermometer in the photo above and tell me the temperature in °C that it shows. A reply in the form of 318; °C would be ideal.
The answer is 98.5; °C
